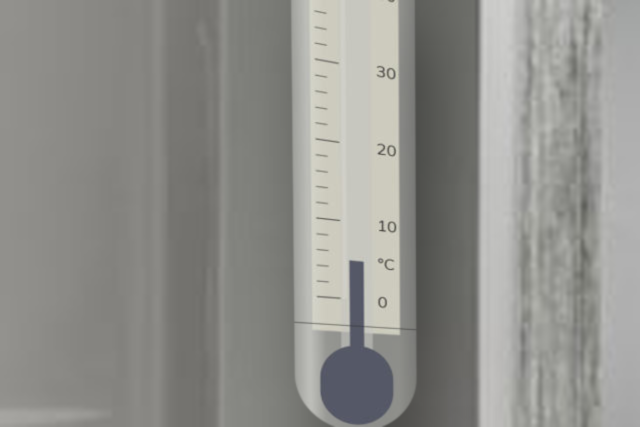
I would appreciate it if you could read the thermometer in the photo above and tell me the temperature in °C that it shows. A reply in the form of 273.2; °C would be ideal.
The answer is 5; °C
